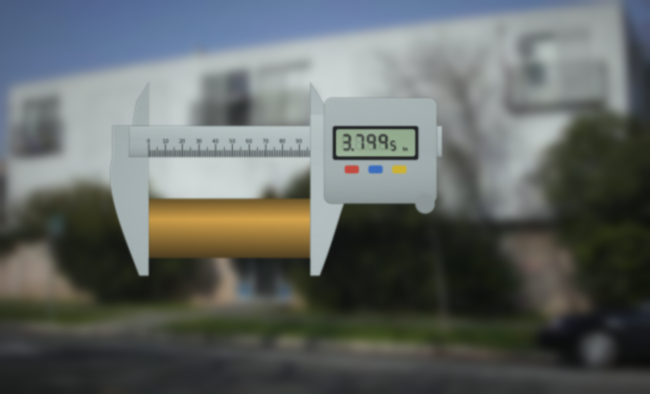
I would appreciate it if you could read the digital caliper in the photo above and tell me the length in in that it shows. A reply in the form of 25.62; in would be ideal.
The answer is 3.7995; in
